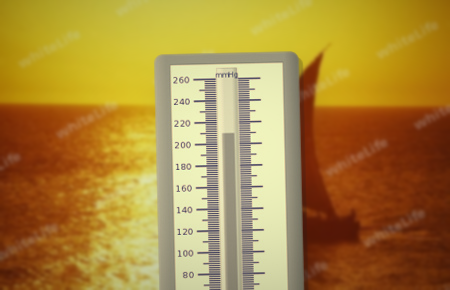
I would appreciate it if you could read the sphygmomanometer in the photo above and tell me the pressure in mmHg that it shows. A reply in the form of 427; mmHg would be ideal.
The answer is 210; mmHg
